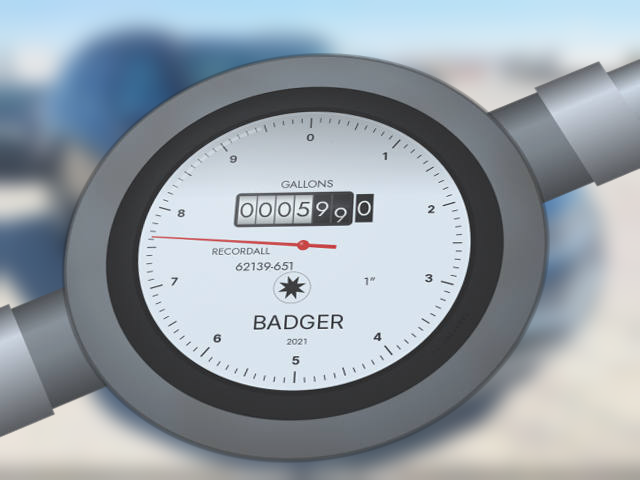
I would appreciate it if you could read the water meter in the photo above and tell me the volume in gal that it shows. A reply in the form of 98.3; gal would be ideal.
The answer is 5987.6; gal
